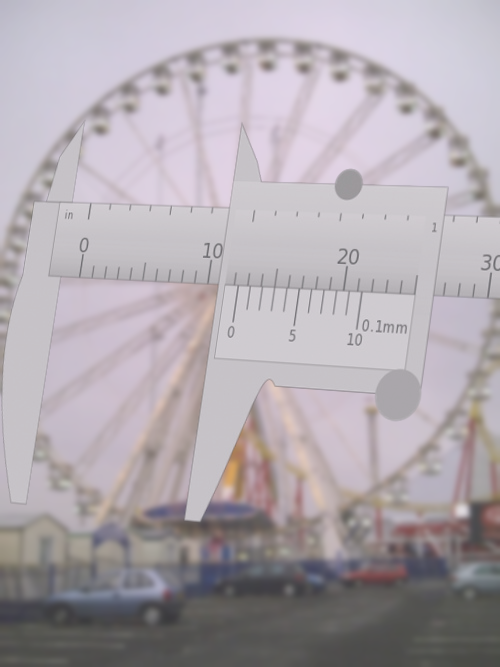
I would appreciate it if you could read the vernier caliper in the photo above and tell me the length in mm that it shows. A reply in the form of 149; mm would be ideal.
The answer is 12.3; mm
